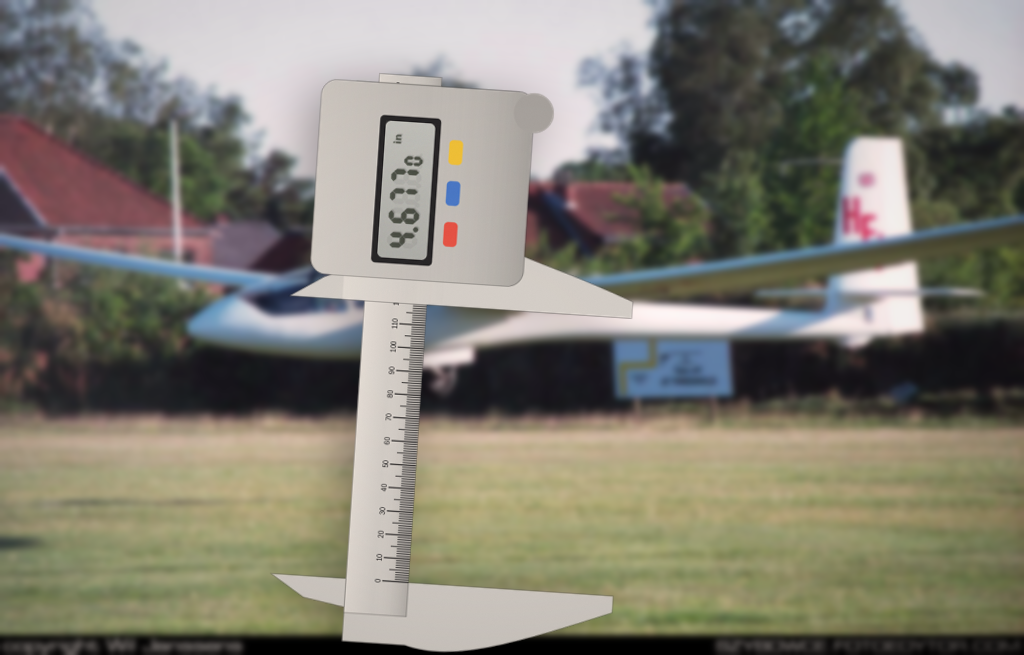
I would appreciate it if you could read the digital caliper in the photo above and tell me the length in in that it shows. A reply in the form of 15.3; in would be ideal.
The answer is 4.6770; in
